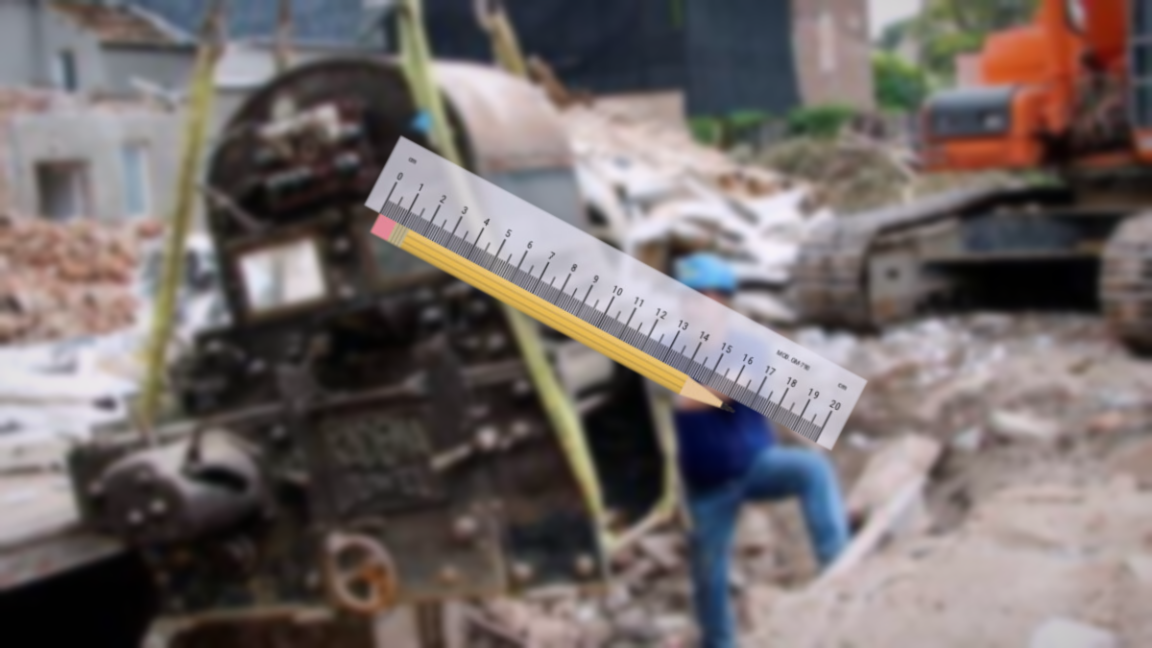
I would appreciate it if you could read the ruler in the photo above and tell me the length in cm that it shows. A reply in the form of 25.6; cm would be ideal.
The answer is 16.5; cm
